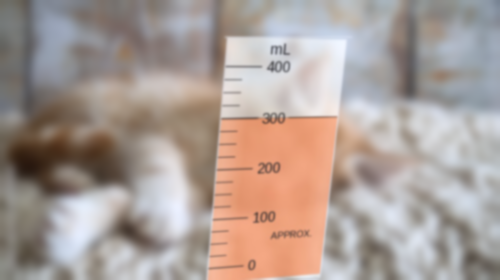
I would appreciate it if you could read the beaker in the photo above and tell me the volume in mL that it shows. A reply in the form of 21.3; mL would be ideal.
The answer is 300; mL
